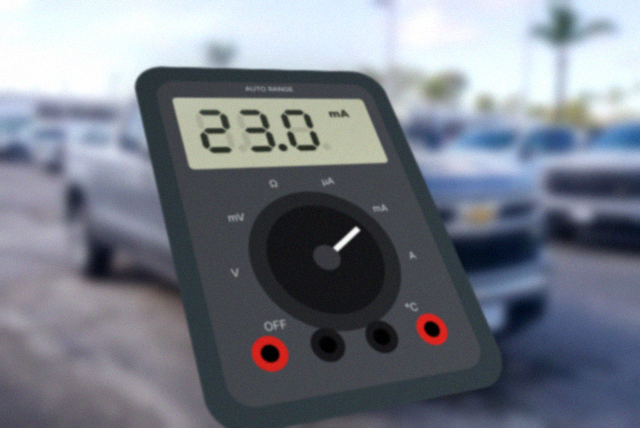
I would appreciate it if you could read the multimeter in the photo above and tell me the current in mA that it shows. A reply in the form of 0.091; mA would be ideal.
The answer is 23.0; mA
